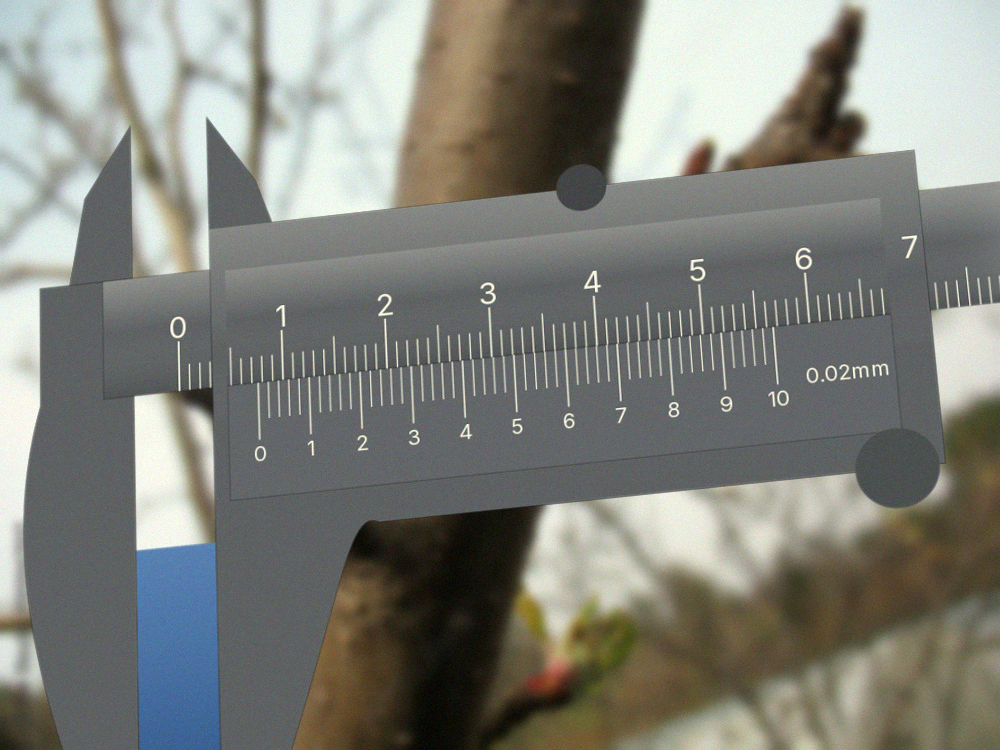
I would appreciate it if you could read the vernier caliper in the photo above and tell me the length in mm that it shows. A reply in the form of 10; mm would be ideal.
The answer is 7.6; mm
